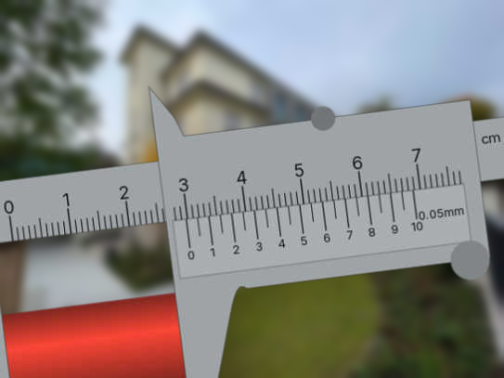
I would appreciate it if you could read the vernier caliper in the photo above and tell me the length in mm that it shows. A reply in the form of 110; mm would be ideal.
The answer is 29.8; mm
